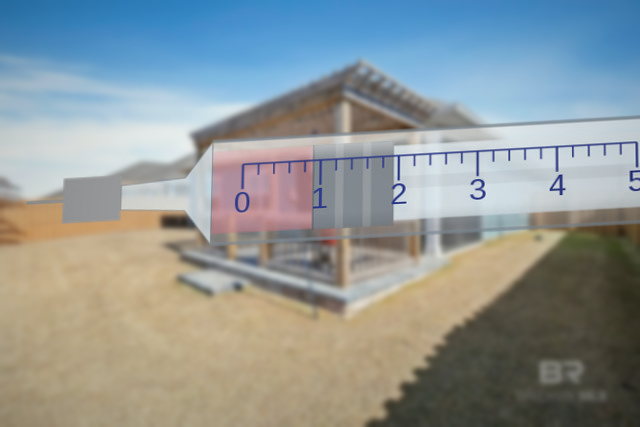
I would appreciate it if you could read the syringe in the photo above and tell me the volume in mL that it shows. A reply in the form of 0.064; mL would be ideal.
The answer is 0.9; mL
